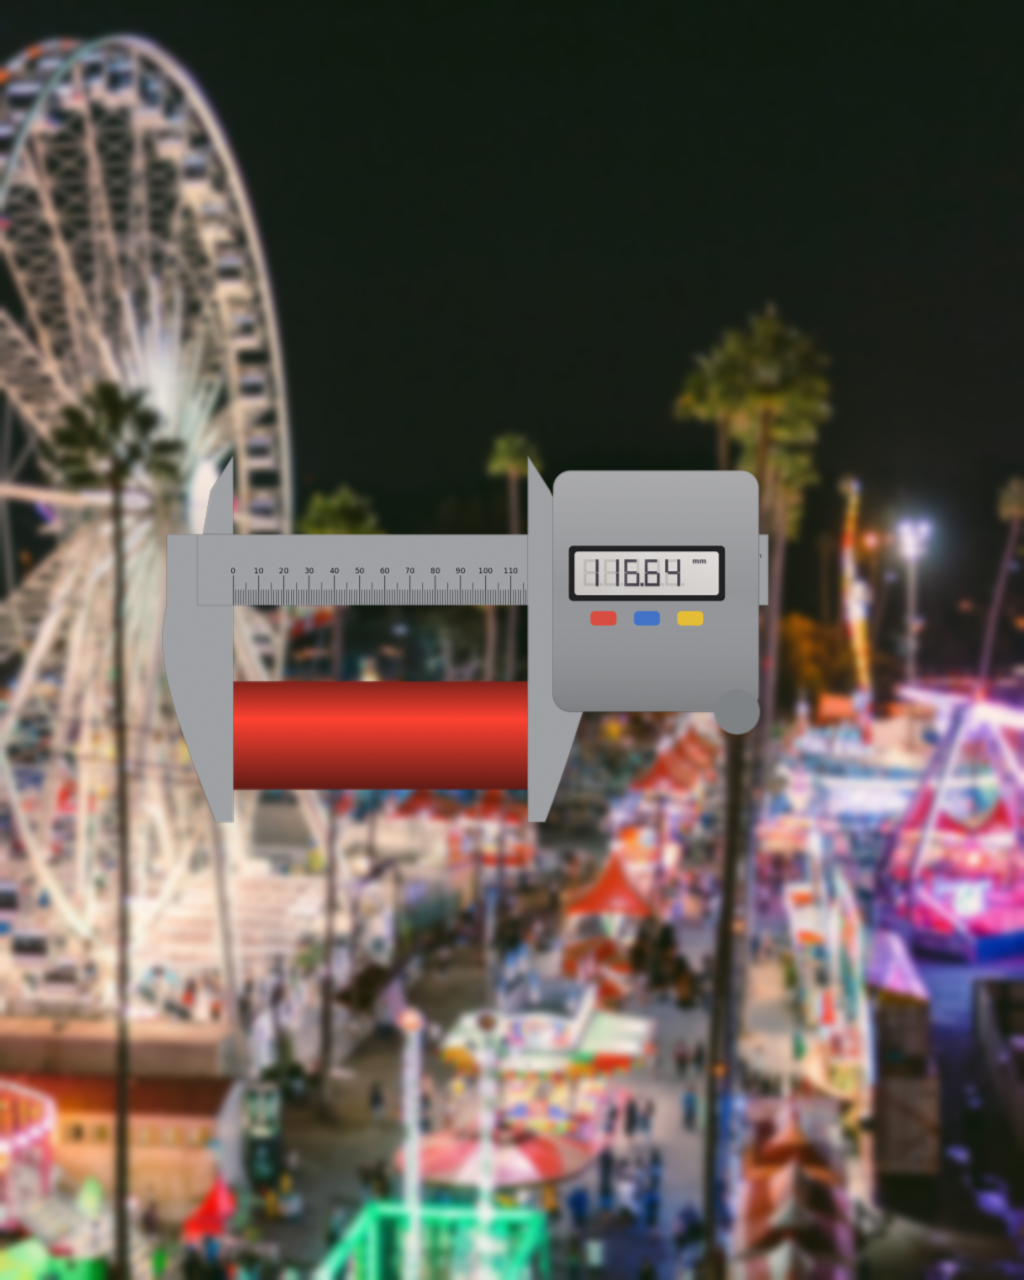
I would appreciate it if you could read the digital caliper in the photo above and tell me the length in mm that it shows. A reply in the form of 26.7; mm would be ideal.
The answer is 116.64; mm
